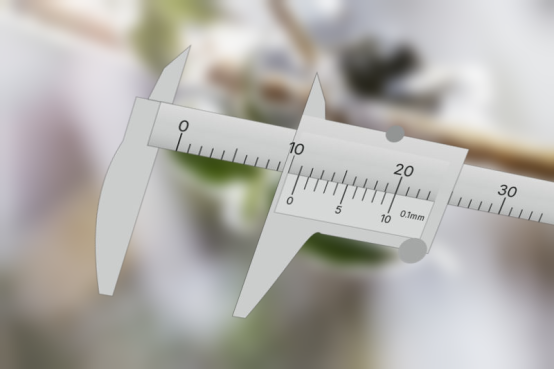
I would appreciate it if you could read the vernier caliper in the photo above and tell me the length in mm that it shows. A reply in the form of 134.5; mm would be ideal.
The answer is 11.0; mm
